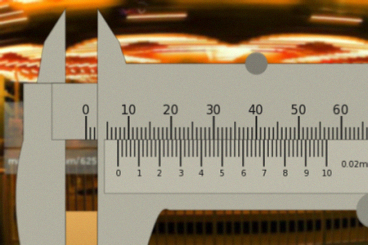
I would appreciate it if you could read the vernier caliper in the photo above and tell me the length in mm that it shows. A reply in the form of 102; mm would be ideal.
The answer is 7.5; mm
